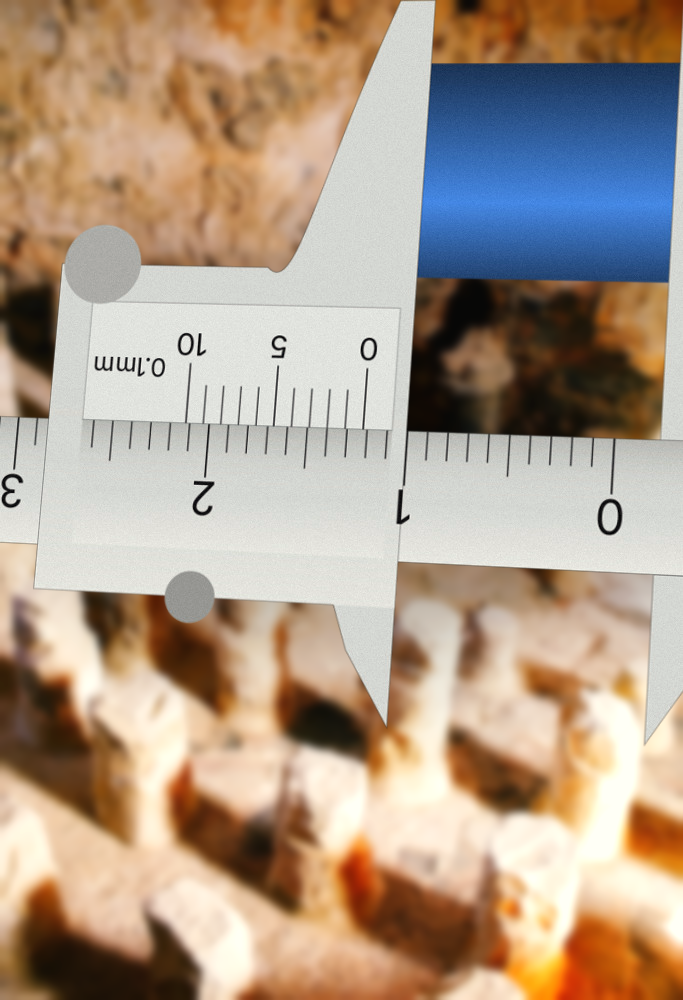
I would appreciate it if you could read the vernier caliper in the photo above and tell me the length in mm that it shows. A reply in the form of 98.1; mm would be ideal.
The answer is 12.2; mm
